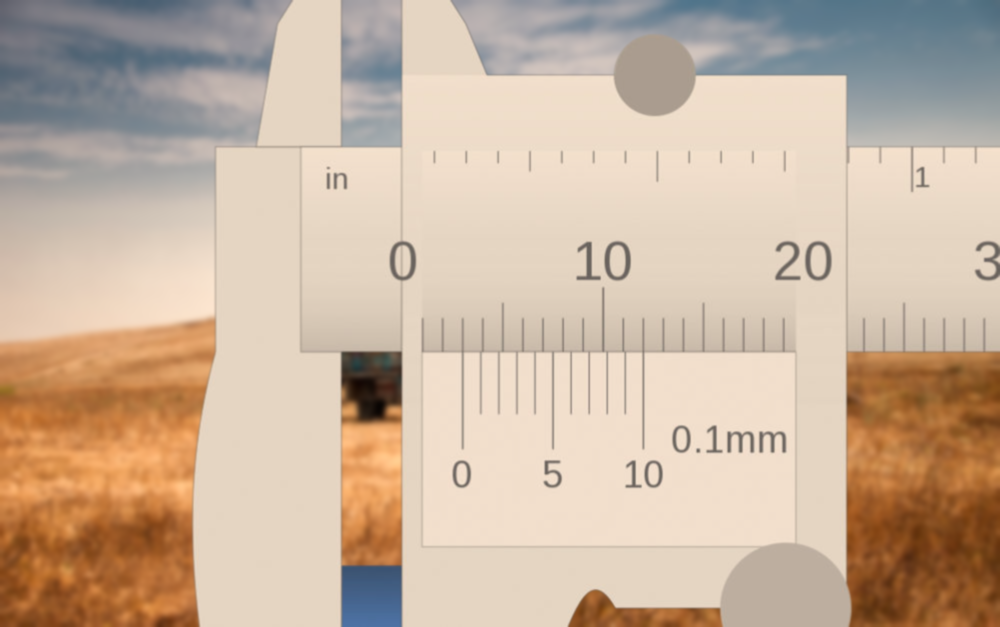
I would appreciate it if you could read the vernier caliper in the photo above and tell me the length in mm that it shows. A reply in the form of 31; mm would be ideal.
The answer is 3.0; mm
